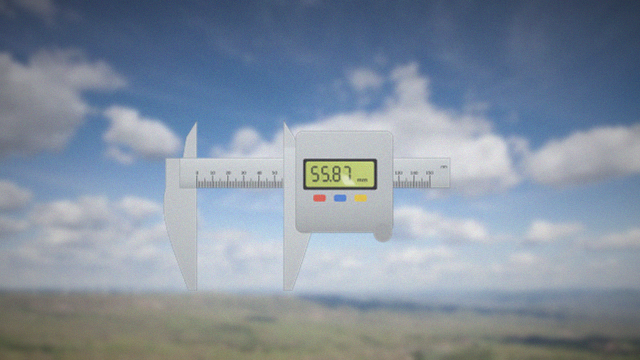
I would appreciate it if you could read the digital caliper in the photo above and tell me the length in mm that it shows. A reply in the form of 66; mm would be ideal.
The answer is 55.87; mm
